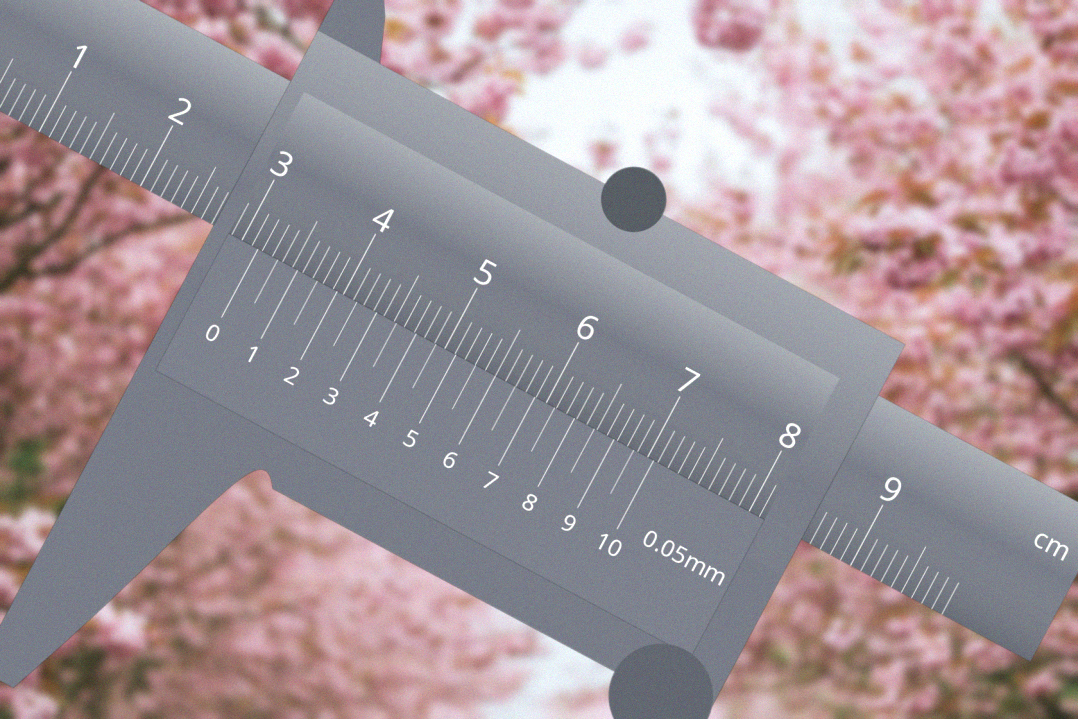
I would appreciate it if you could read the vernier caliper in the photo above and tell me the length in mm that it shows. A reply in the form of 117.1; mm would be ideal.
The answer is 31.6; mm
